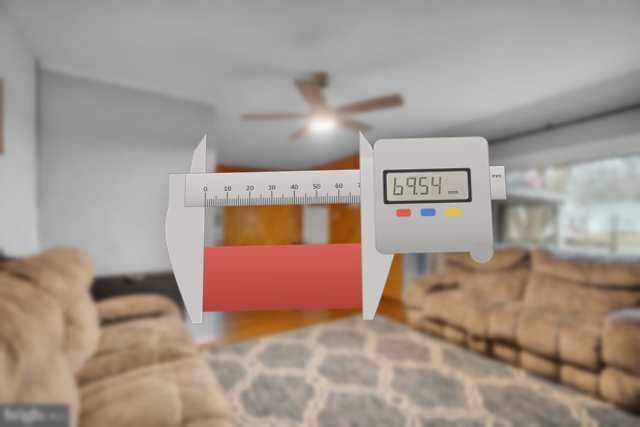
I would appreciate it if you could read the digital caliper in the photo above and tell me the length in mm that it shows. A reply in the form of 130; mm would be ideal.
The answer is 69.54; mm
